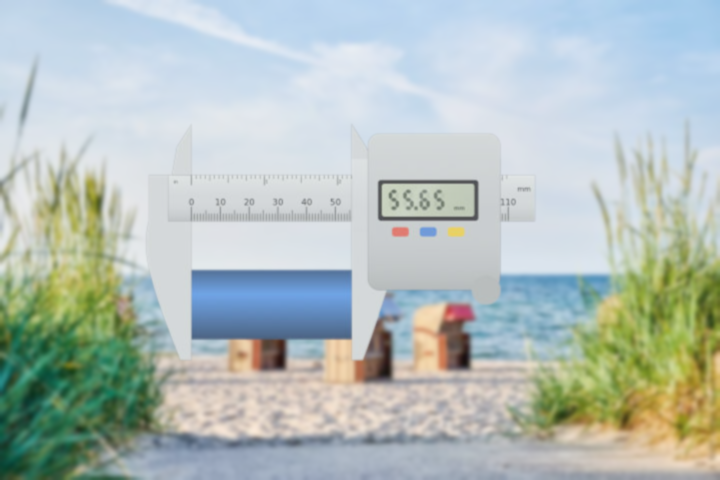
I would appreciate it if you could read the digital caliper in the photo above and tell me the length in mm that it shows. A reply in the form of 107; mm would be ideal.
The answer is 55.65; mm
